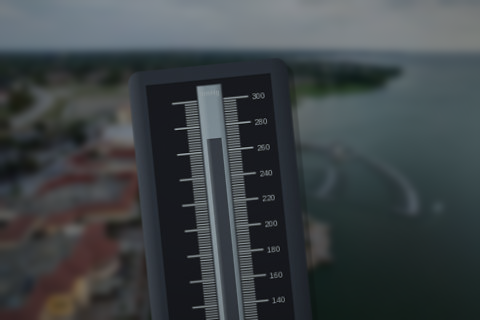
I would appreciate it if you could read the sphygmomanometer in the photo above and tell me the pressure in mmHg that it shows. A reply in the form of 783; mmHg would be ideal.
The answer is 270; mmHg
